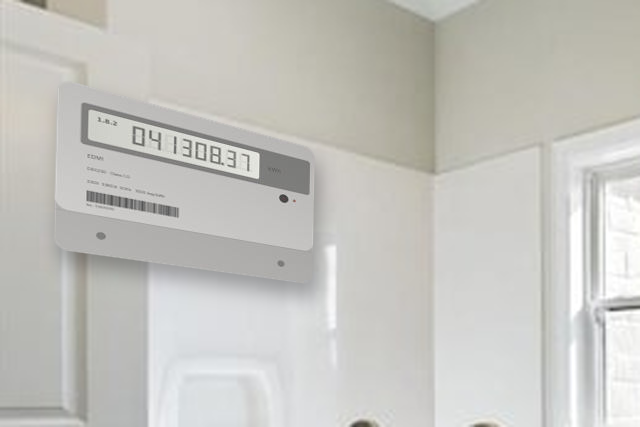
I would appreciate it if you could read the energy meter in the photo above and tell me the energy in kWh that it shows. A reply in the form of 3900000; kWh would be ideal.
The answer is 41308.37; kWh
